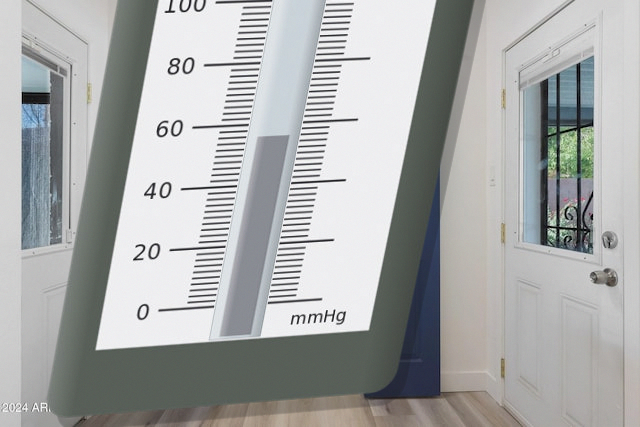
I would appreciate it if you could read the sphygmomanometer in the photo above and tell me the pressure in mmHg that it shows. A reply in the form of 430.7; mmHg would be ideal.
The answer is 56; mmHg
